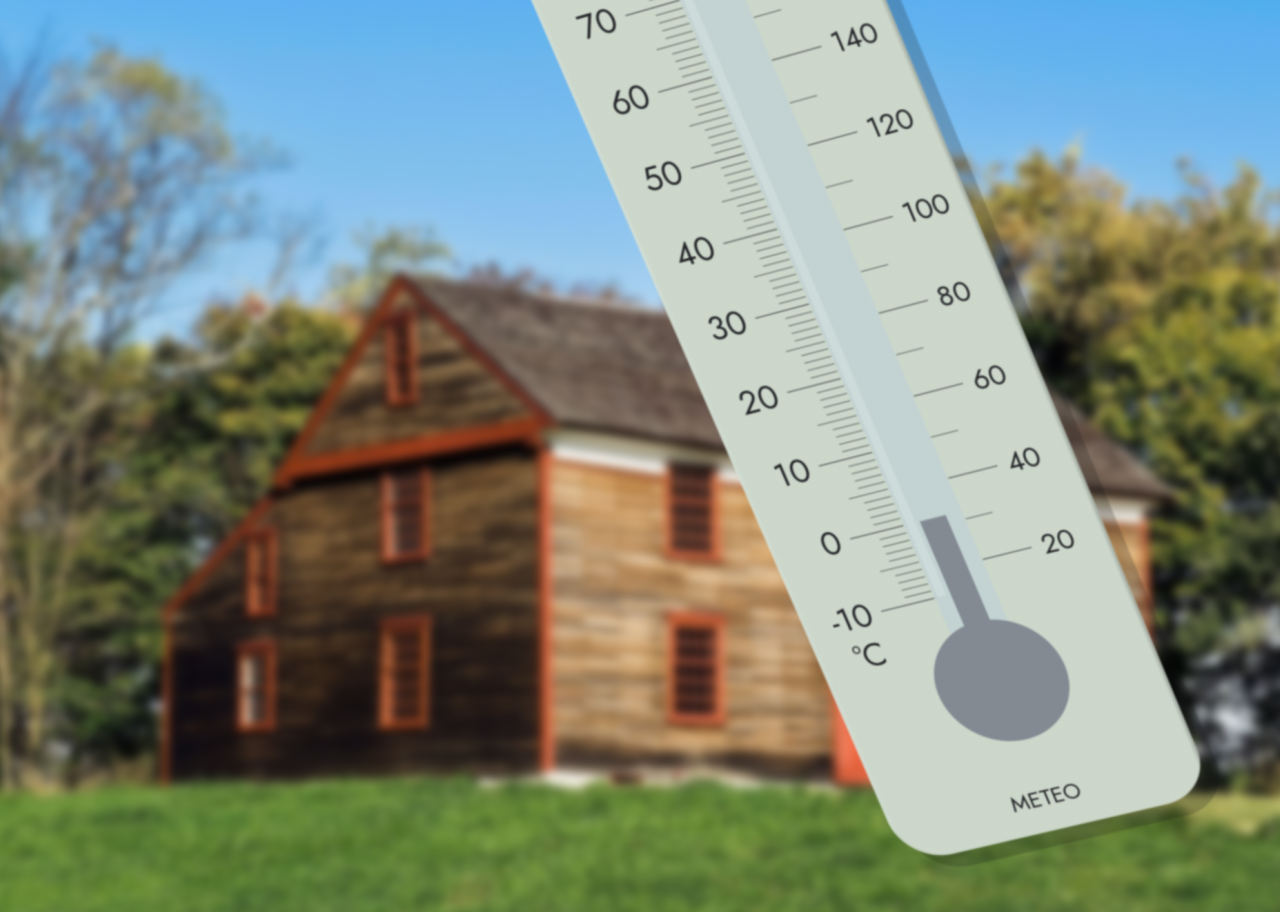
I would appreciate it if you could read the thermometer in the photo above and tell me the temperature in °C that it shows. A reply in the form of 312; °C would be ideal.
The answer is 0; °C
